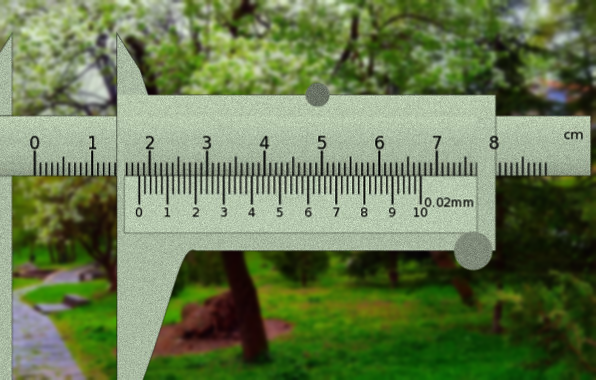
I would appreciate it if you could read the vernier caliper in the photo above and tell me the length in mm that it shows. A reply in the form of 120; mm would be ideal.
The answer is 18.2; mm
